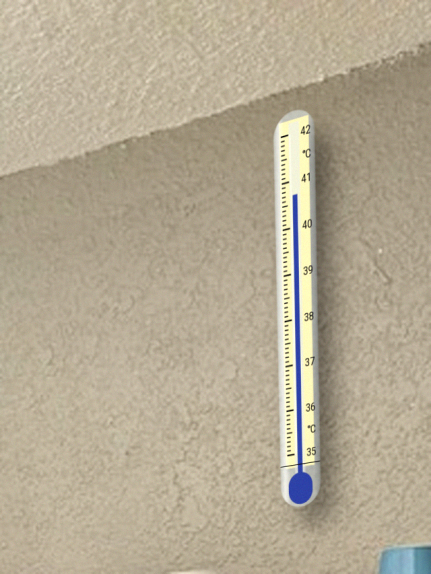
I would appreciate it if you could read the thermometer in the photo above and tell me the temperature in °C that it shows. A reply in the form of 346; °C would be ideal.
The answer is 40.7; °C
